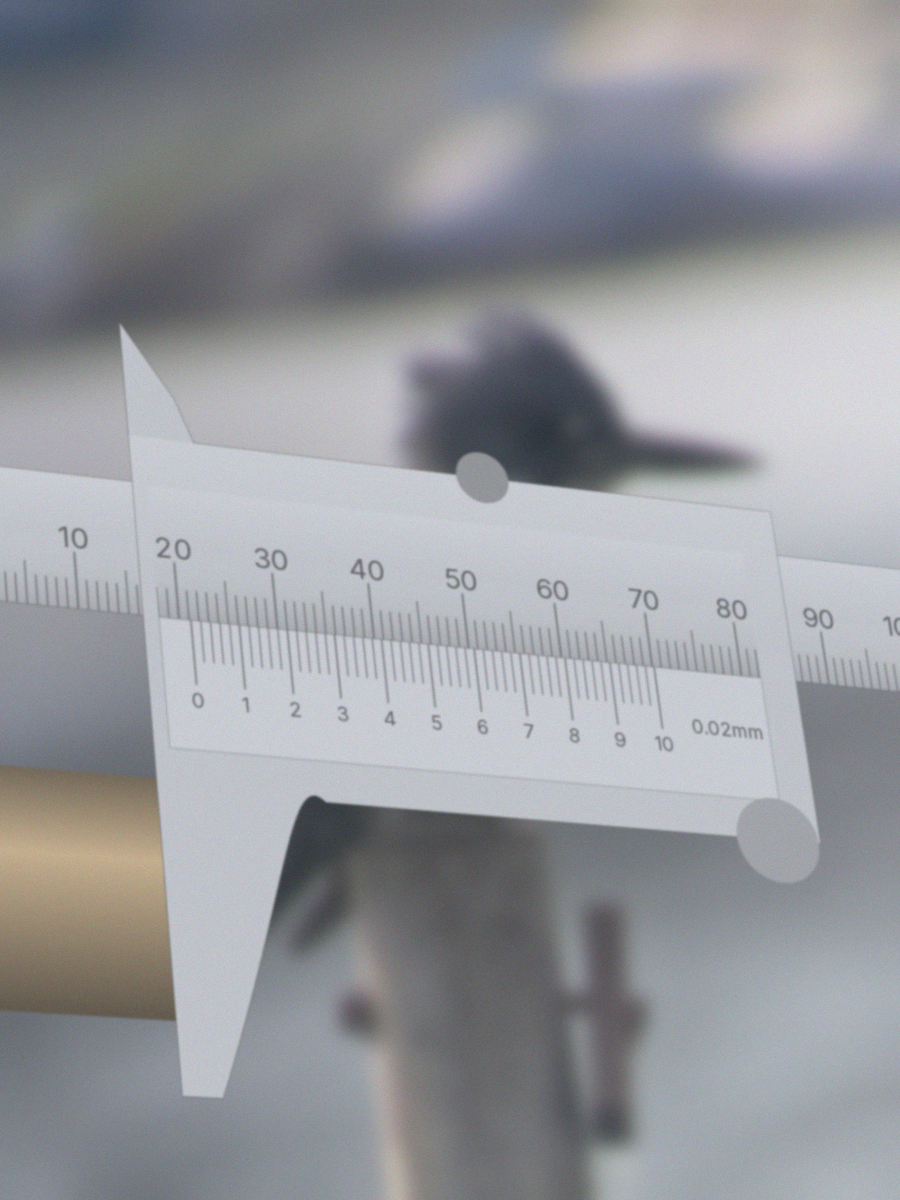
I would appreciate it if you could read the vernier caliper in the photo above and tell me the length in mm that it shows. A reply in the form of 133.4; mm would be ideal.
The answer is 21.2; mm
